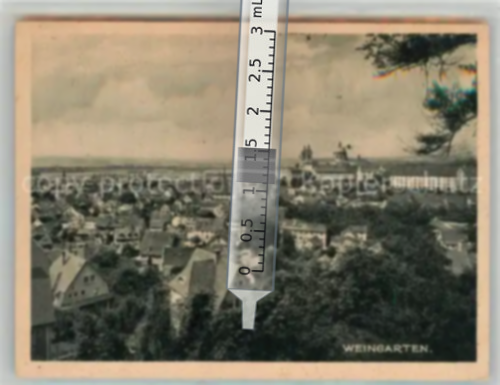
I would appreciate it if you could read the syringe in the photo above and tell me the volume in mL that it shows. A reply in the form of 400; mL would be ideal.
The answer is 1.1; mL
